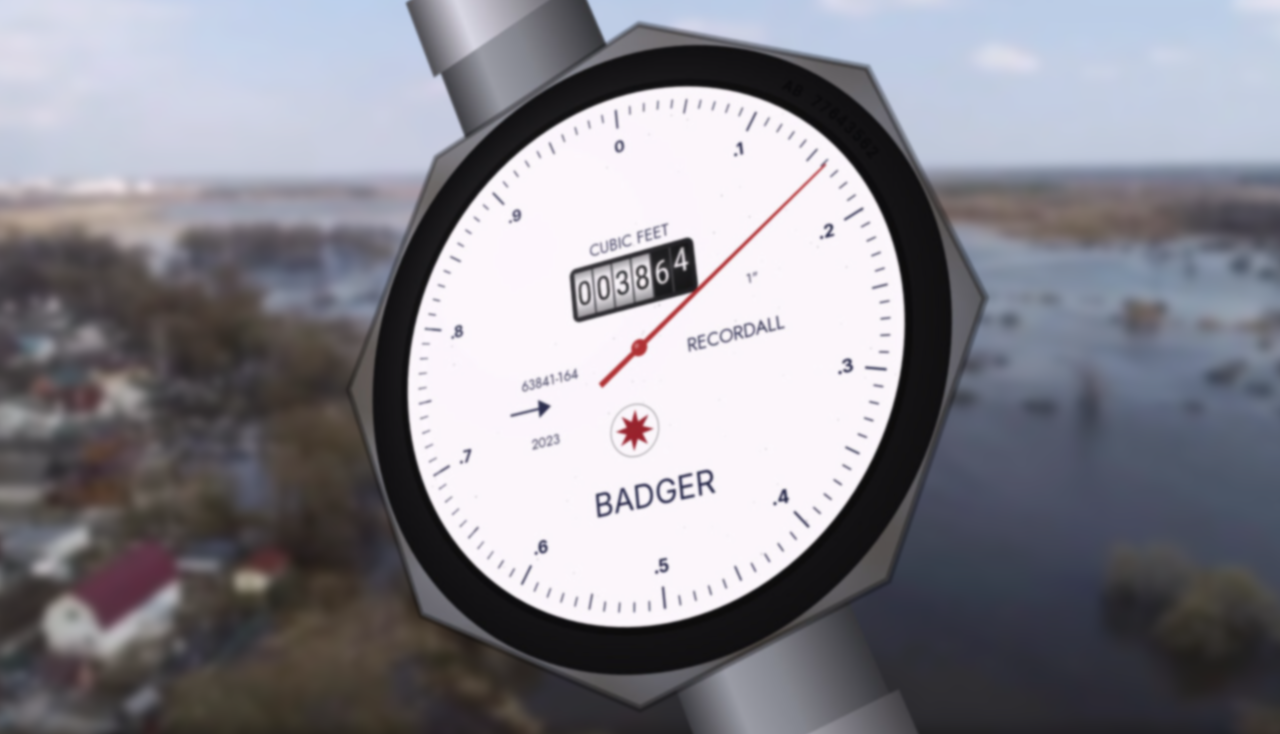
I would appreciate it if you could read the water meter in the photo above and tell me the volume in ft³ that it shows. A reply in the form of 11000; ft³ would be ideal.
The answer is 3864.16; ft³
